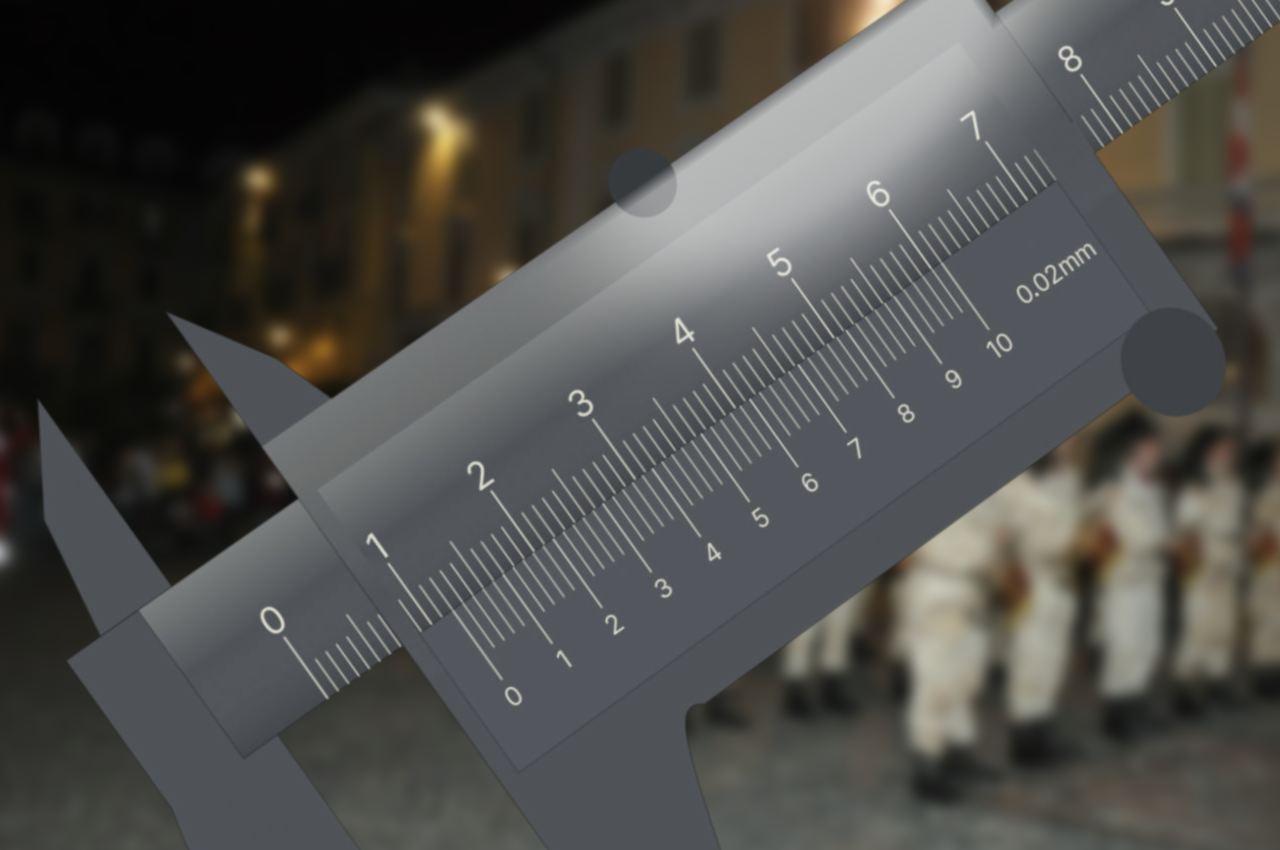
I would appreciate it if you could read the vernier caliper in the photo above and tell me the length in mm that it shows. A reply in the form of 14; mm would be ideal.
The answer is 12.0; mm
